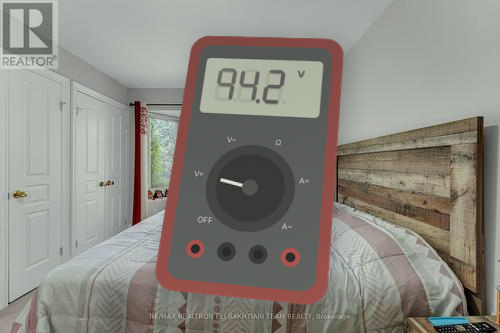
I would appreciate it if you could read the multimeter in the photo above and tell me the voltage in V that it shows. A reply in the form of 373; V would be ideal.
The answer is 94.2; V
